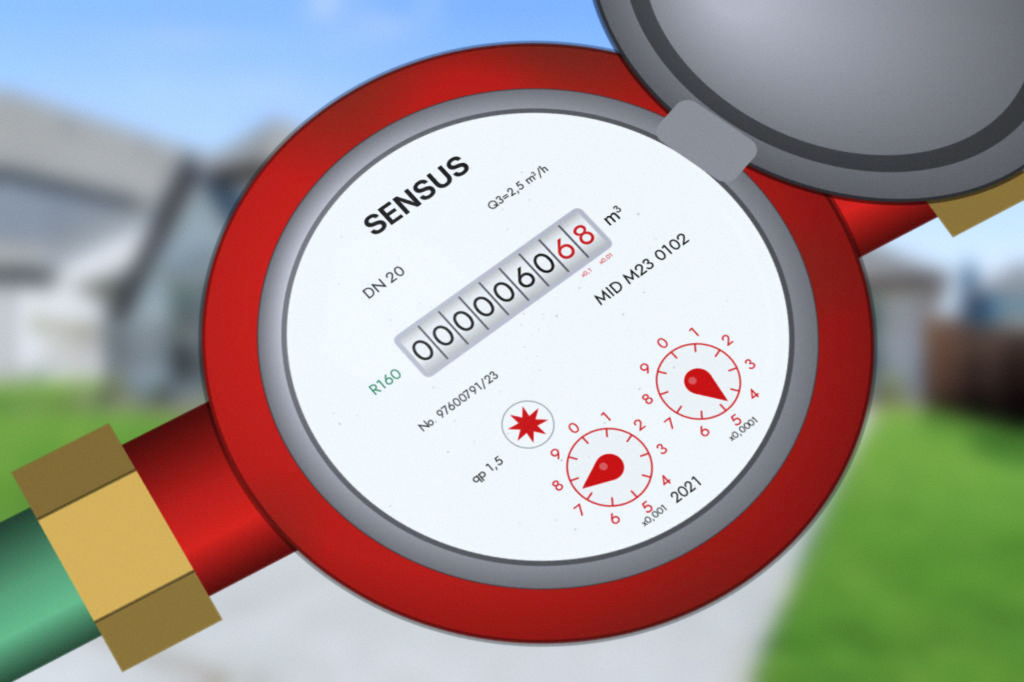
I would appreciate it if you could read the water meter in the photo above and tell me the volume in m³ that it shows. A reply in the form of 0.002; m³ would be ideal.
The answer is 60.6874; m³
